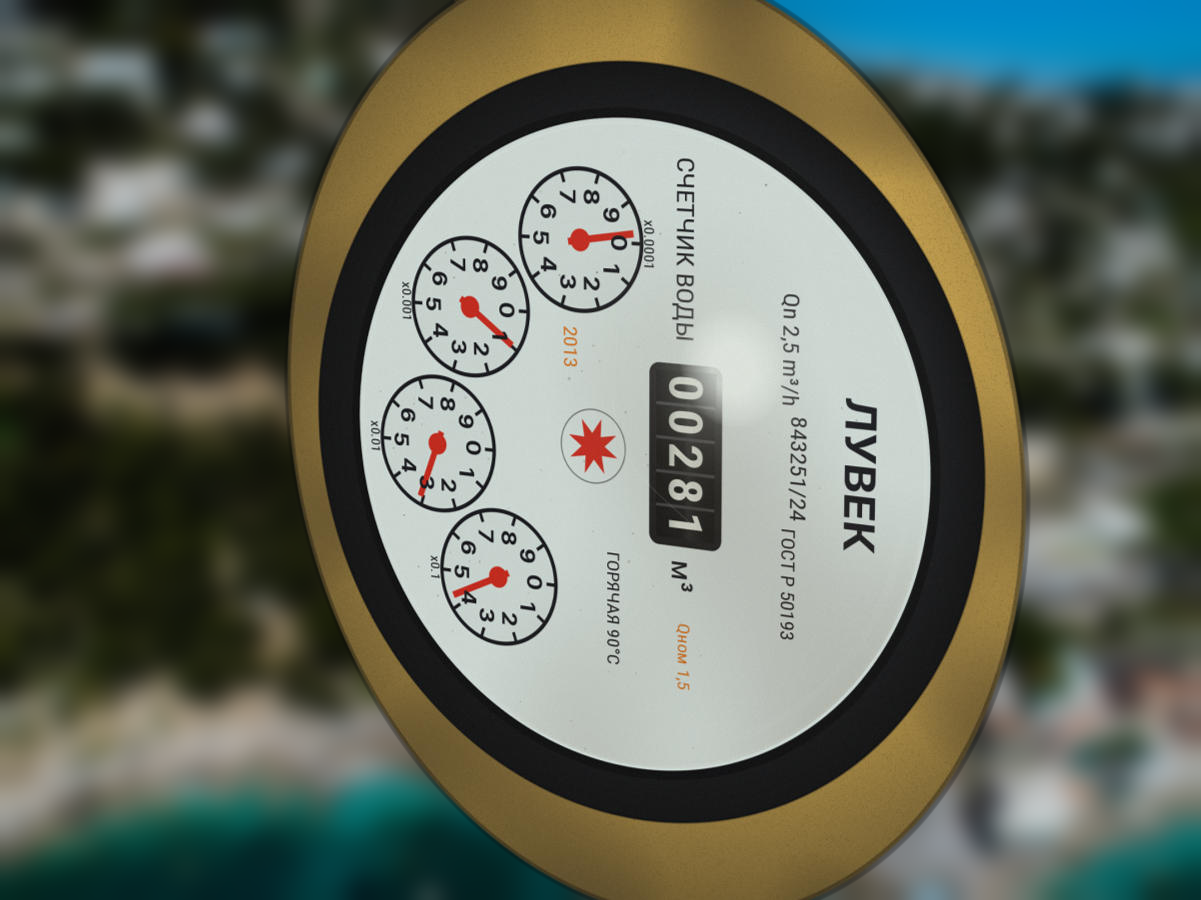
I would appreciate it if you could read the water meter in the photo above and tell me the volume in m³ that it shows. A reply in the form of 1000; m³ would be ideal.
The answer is 281.4309; m³
